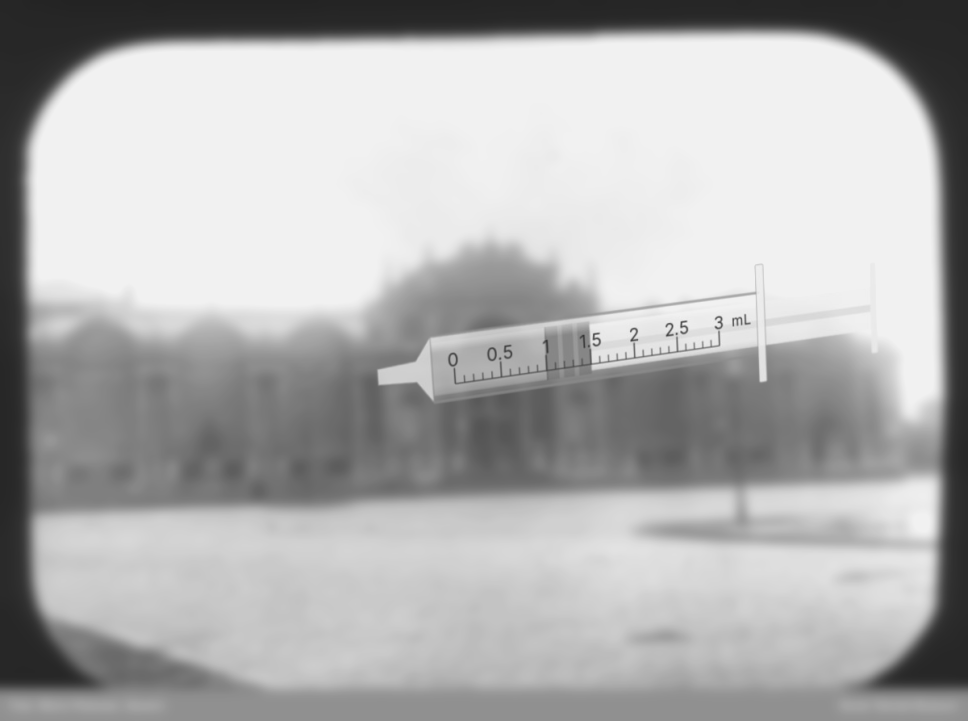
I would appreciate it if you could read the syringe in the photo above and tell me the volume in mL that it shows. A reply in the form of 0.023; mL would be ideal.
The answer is 1; mL
